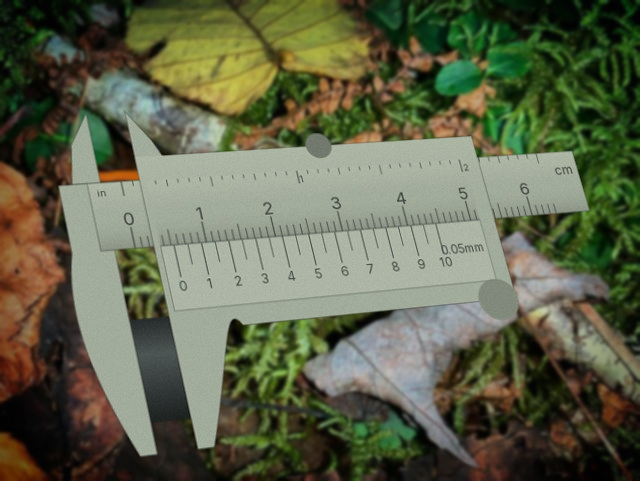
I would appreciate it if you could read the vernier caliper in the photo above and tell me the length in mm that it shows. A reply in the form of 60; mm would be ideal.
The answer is 5.4; mm
